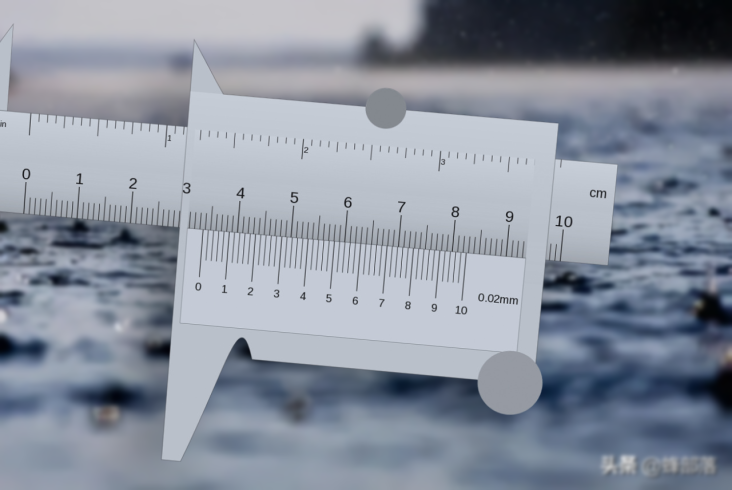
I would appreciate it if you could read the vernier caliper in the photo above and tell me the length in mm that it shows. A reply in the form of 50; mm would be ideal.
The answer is 33.6; mm
